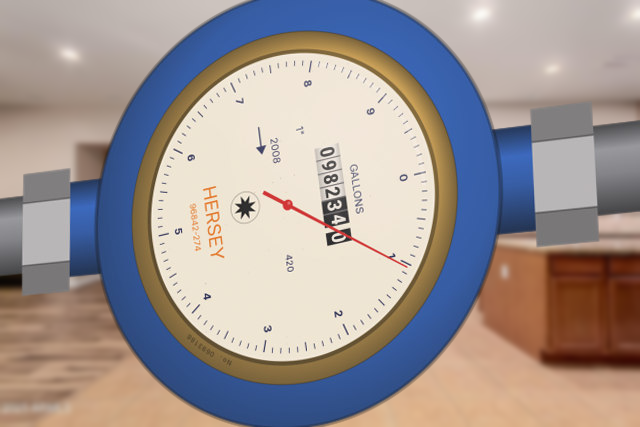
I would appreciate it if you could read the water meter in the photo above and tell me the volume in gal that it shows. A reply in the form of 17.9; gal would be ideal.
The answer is 982341.0; gal
